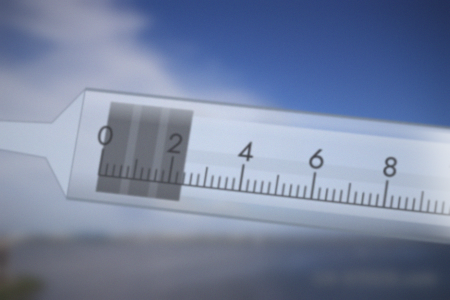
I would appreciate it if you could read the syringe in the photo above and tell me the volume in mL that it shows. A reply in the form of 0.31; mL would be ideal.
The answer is 0; mL
